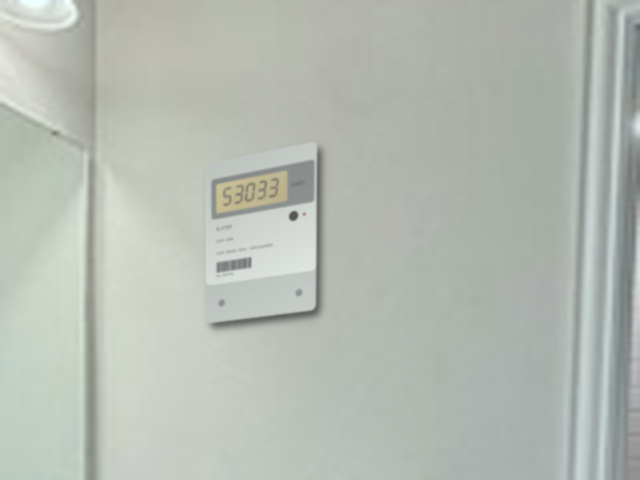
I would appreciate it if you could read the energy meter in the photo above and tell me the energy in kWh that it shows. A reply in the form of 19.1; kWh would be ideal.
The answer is 53033; kWh
